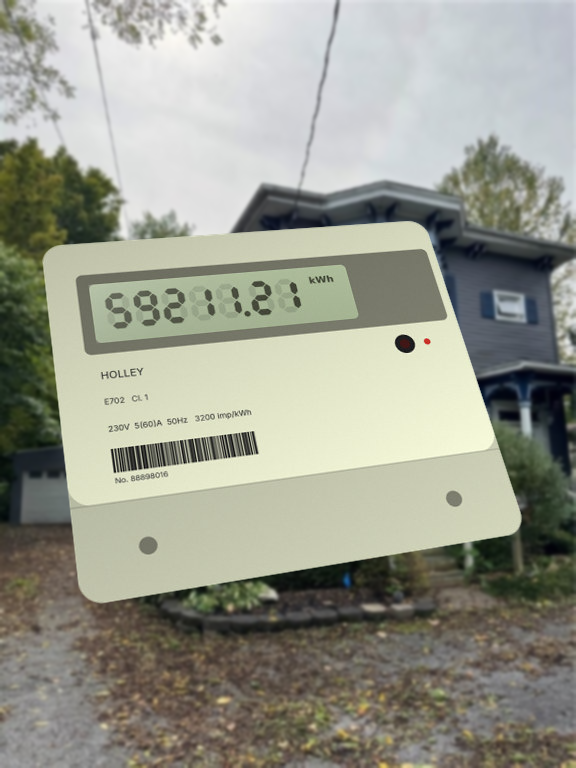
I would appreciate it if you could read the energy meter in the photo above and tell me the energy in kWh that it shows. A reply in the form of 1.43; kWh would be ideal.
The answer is 59211.21; kWh
